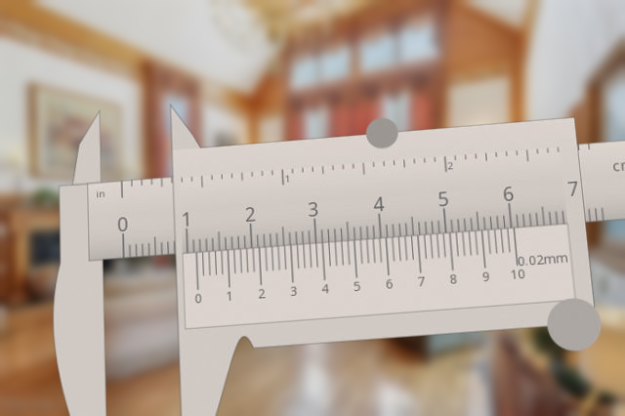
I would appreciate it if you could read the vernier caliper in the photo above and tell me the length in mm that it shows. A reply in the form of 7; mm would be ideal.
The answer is 11.4; mm
